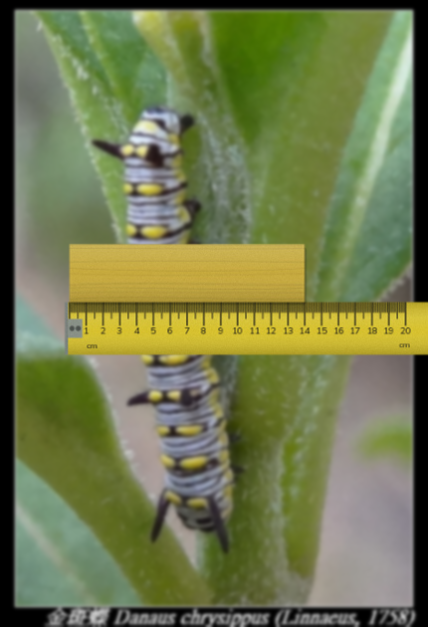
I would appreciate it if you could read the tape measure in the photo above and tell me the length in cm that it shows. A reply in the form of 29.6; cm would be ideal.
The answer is 14; cm
